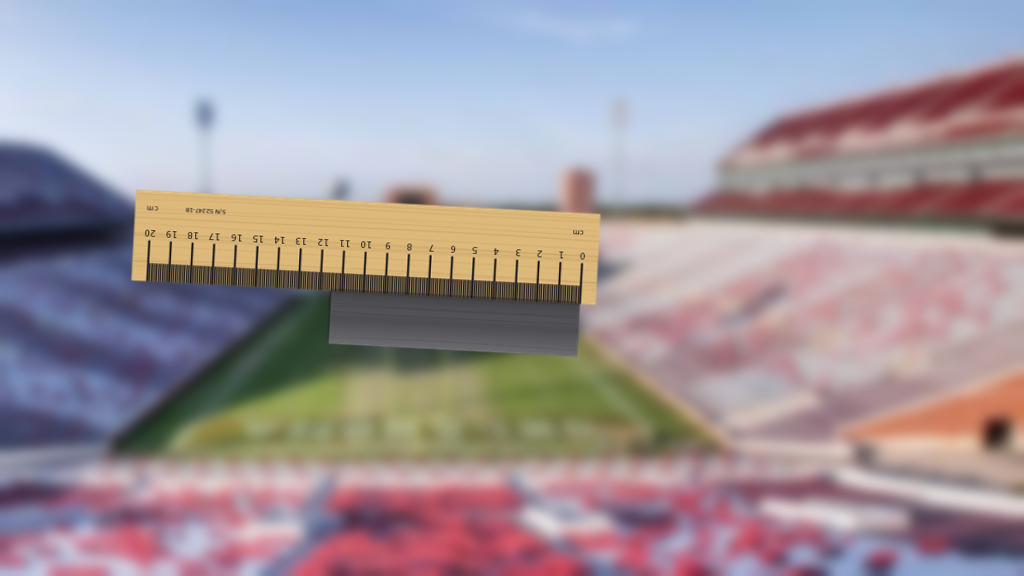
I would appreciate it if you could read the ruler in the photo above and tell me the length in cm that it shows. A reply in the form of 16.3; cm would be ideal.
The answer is 11.5; cm
